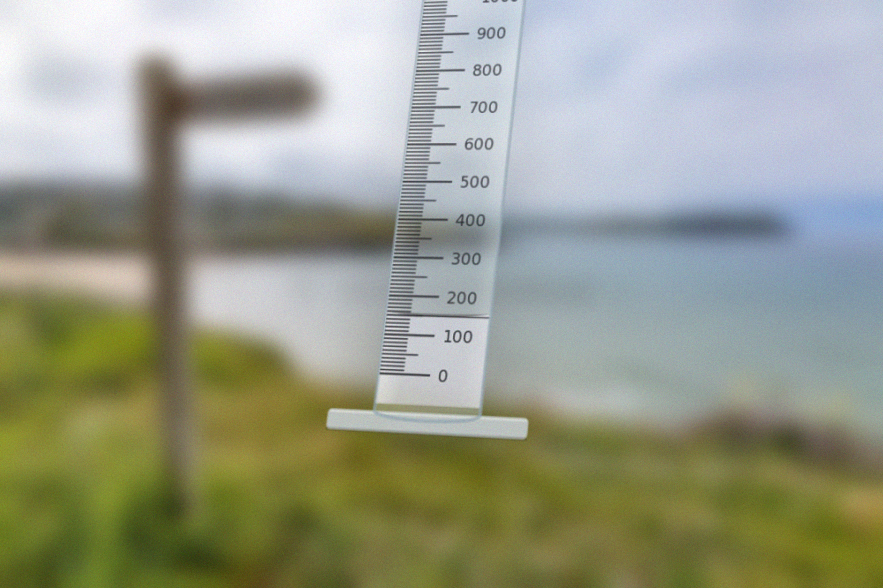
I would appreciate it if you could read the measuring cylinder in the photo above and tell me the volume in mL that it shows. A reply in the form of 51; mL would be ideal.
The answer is 150; mL
